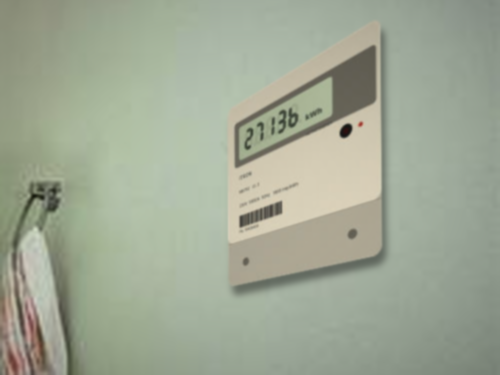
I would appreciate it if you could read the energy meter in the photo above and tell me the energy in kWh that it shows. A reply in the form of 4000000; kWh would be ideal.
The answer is 27136; kWh
